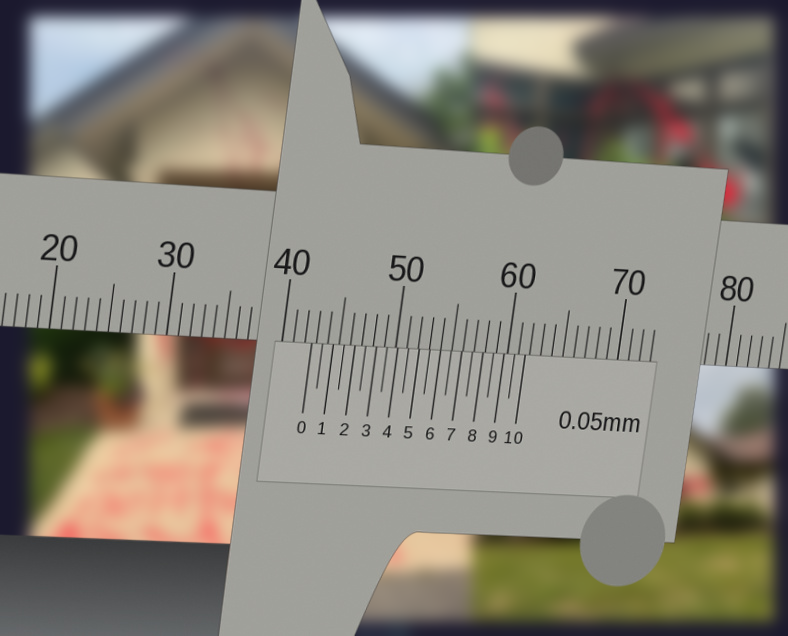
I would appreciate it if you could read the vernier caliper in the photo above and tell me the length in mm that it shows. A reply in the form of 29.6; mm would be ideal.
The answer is 42.6; mm
